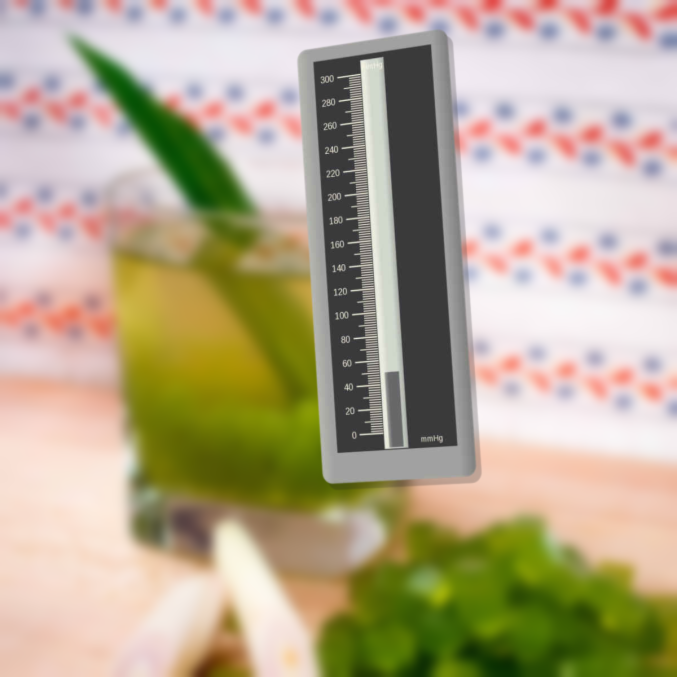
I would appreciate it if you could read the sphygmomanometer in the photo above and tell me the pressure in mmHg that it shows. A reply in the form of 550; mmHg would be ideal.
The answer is 50; mmHg
